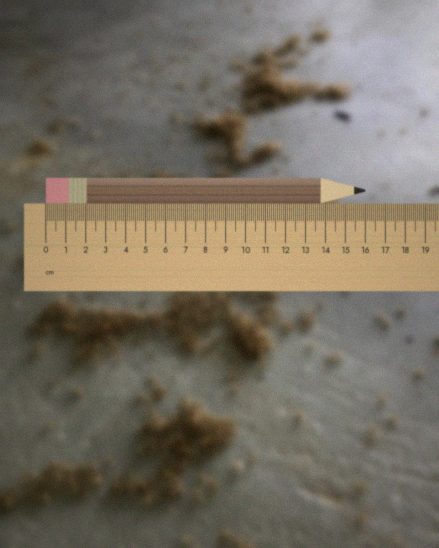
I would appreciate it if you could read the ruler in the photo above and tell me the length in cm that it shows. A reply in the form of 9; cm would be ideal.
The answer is 16; cm
